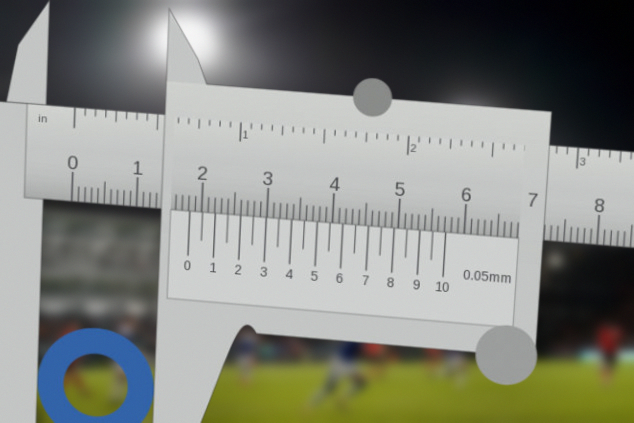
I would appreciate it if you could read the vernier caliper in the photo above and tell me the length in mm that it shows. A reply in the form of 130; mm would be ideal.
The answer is 18.2; mm
